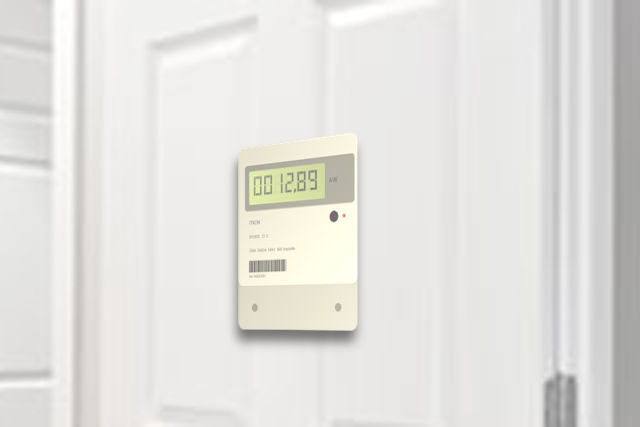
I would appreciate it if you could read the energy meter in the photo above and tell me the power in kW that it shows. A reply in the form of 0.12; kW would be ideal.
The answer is 12.89; kW
